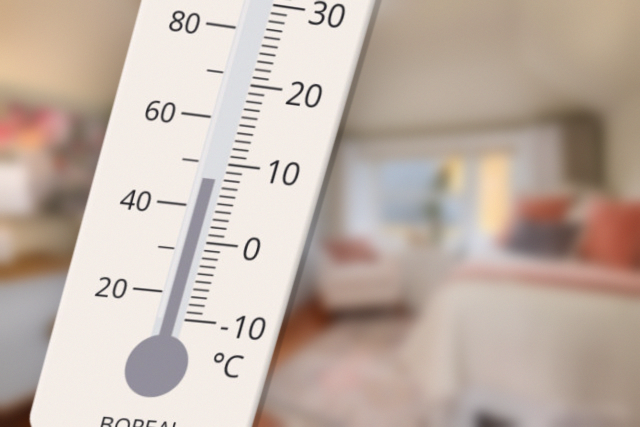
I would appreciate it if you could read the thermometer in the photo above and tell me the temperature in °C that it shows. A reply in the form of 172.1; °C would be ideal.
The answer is 8; °C
